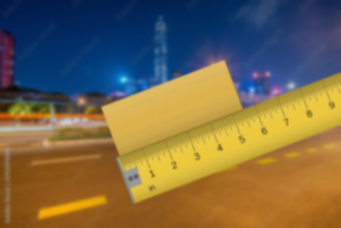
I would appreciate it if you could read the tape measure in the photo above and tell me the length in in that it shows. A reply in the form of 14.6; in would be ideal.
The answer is 5.5; in
